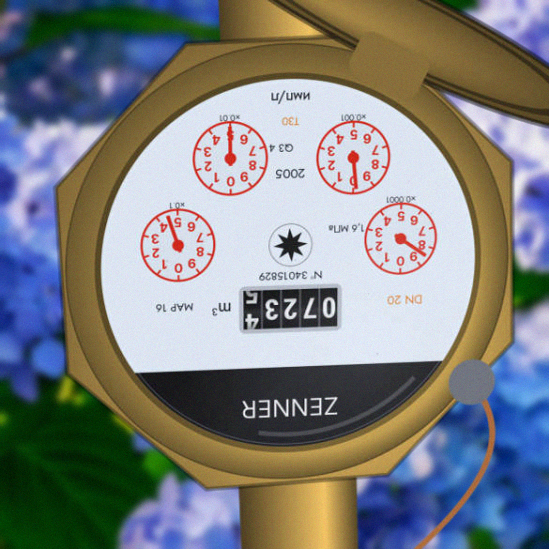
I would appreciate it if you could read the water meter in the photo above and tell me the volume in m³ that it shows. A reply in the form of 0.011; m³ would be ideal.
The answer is 7234.4498; m³
